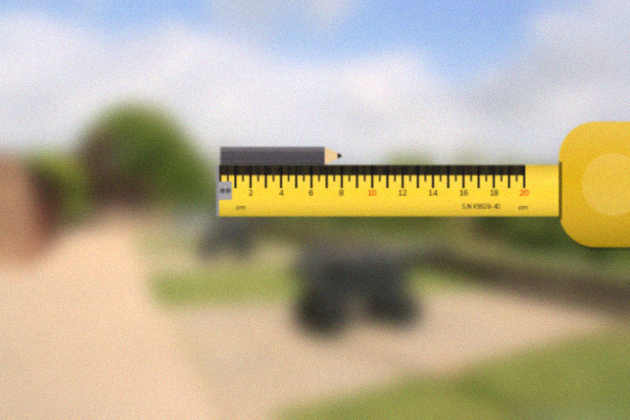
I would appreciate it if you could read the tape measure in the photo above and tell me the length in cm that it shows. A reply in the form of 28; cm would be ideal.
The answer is 8; cm
